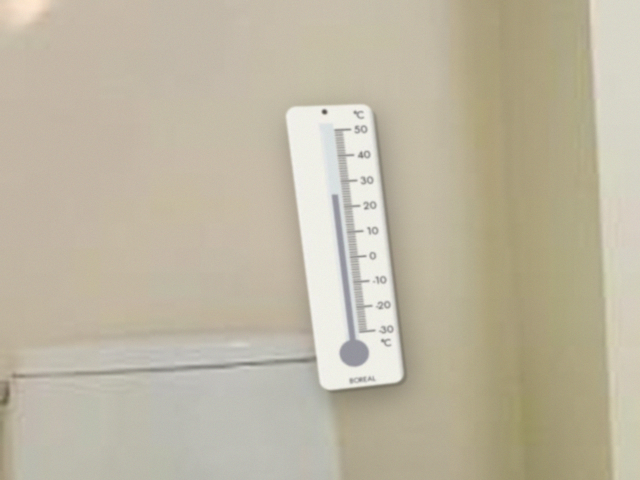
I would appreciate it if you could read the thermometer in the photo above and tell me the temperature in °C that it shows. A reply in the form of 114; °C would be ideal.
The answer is 25; °C
